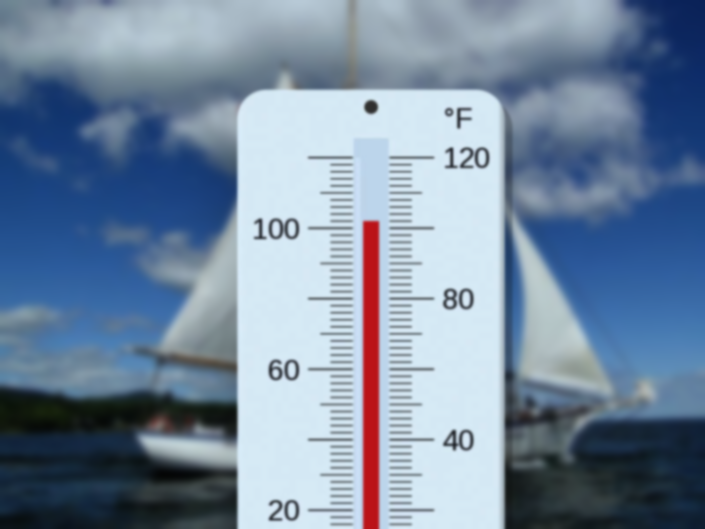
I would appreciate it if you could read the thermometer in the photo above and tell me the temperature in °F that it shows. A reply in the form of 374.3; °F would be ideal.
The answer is 102; °F
